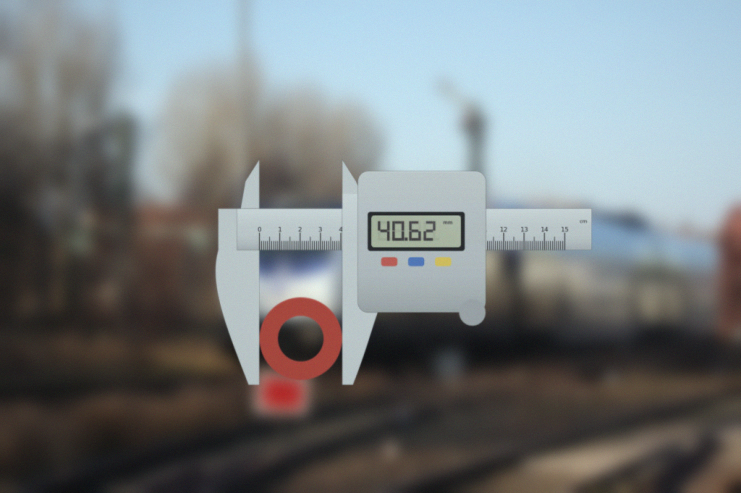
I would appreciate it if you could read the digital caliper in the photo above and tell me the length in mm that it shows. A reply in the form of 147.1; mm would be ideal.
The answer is 40.62; mm
